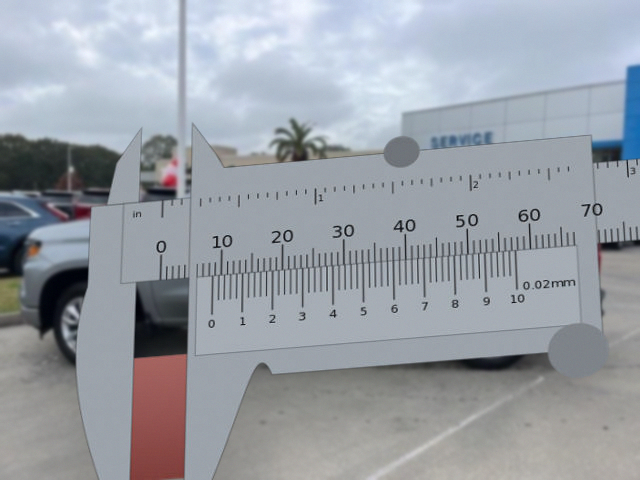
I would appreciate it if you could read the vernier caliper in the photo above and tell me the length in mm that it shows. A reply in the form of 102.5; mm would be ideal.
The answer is 8.6; mm
